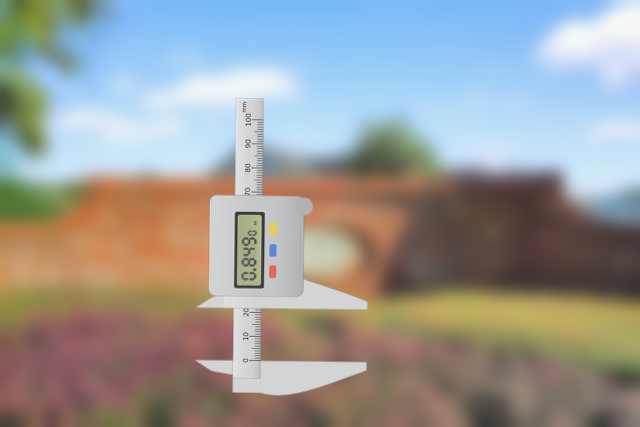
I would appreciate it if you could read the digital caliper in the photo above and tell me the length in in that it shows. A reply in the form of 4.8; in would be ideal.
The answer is 0.8490; in
